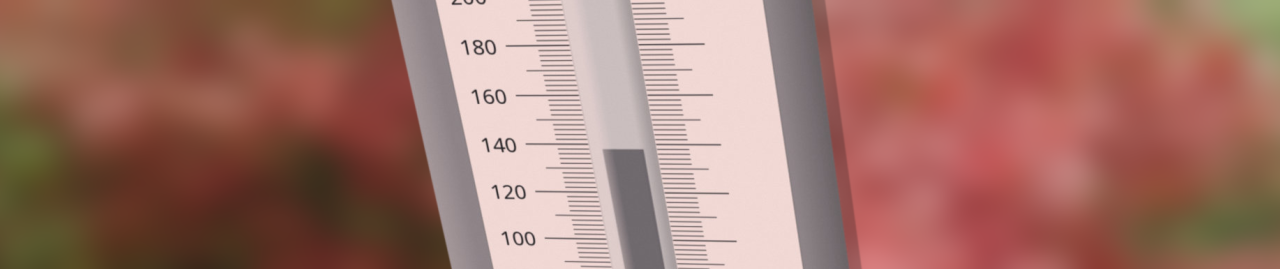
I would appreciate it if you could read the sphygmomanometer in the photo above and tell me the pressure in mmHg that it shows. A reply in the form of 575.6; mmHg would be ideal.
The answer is 138; mmHg
